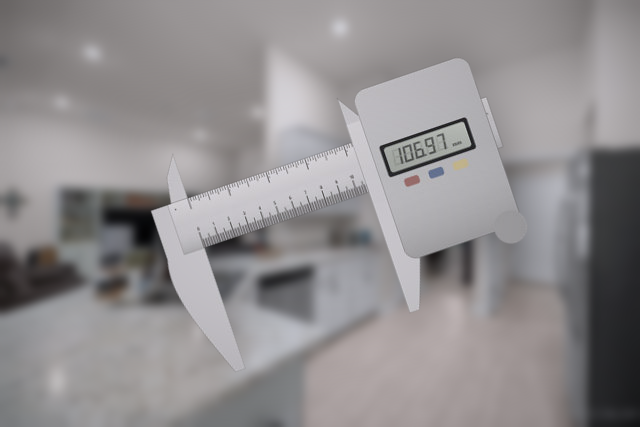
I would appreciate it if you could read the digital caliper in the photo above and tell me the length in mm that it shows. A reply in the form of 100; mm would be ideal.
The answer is 106.97; mm
